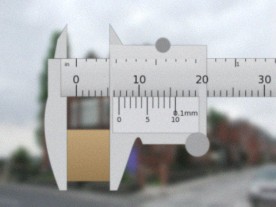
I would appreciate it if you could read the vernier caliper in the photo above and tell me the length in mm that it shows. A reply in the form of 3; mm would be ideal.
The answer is 6.8; mm
